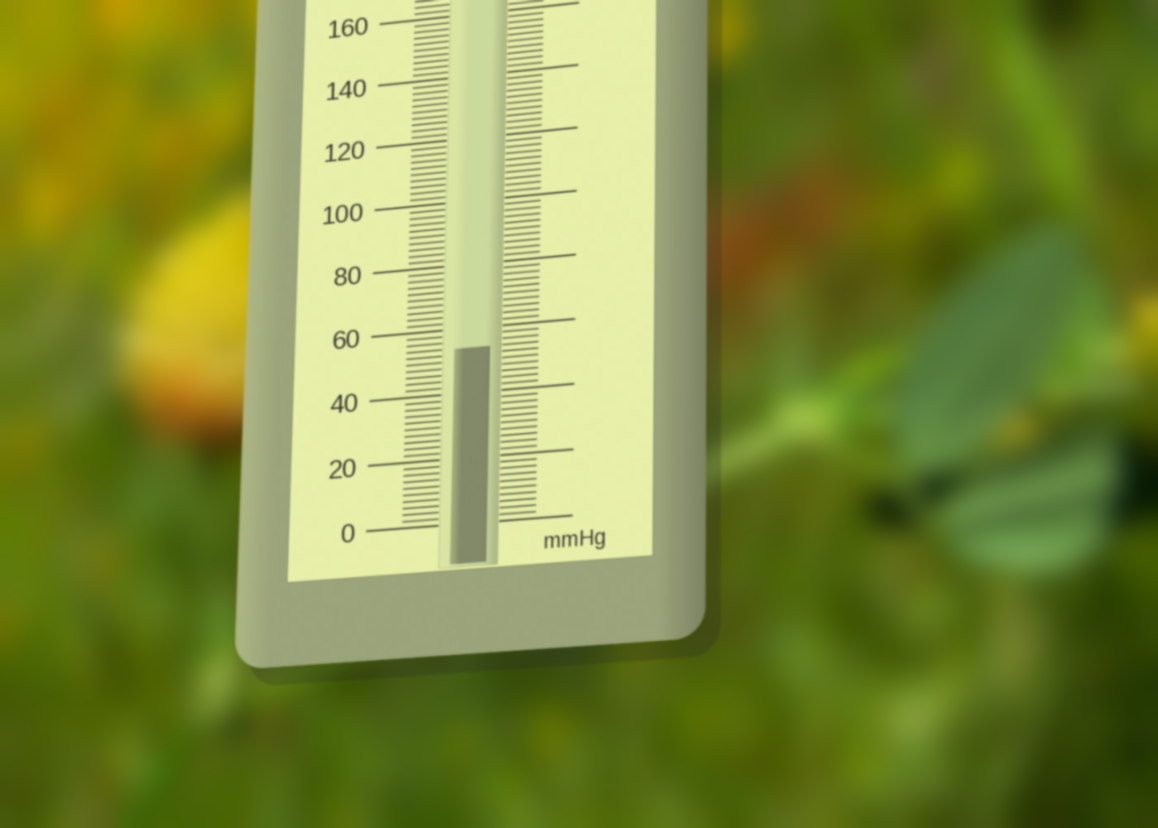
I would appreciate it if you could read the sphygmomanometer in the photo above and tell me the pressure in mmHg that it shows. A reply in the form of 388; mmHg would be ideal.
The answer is 54; mmHg
